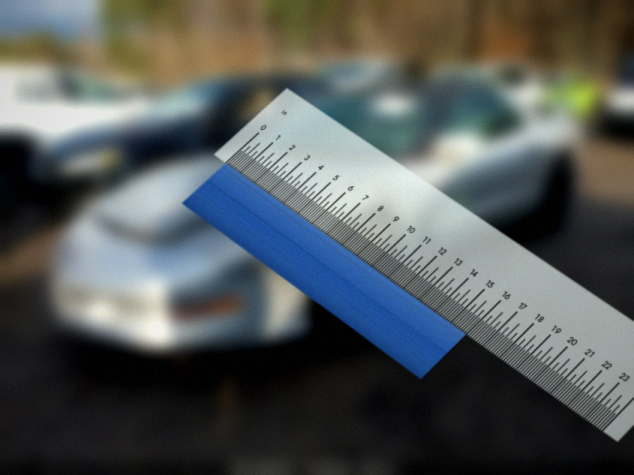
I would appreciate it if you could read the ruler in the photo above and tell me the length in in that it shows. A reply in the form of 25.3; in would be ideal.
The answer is 16; in
